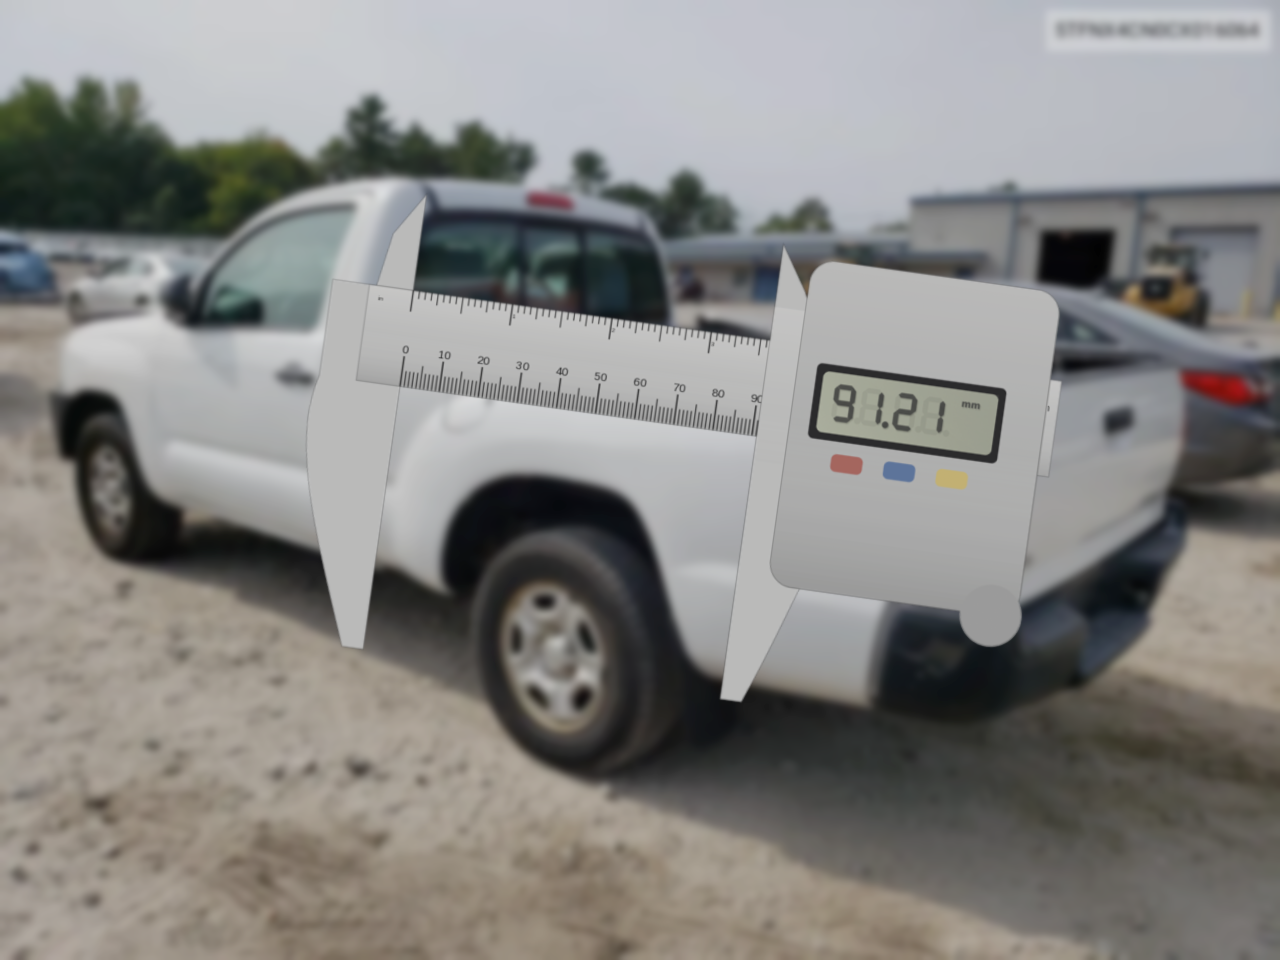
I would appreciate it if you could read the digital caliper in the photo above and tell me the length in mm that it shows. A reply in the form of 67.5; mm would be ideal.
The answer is 91.21; mm
